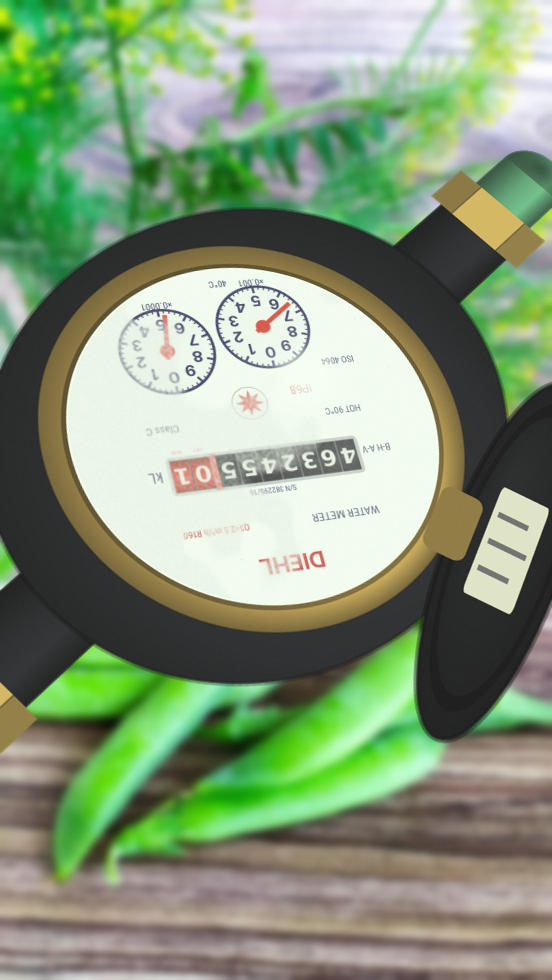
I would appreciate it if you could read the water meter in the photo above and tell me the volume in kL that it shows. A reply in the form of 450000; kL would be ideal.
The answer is 4632455.0165; kL
